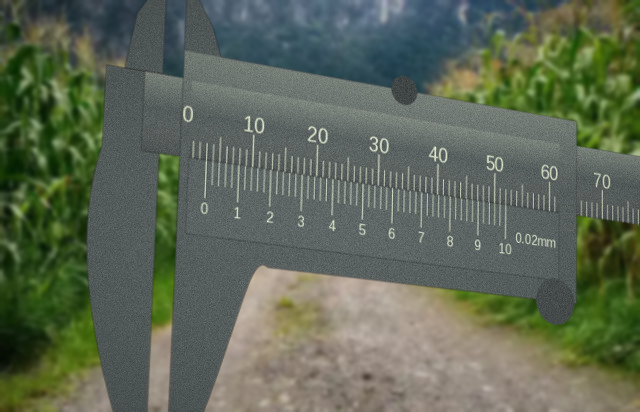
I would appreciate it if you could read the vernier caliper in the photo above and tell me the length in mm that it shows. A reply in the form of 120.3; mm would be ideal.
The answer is 3.0; mm
